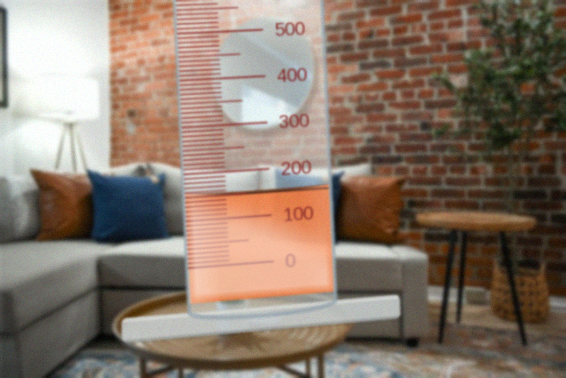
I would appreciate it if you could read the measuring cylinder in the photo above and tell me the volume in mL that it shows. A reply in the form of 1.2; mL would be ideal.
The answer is 150; mL
